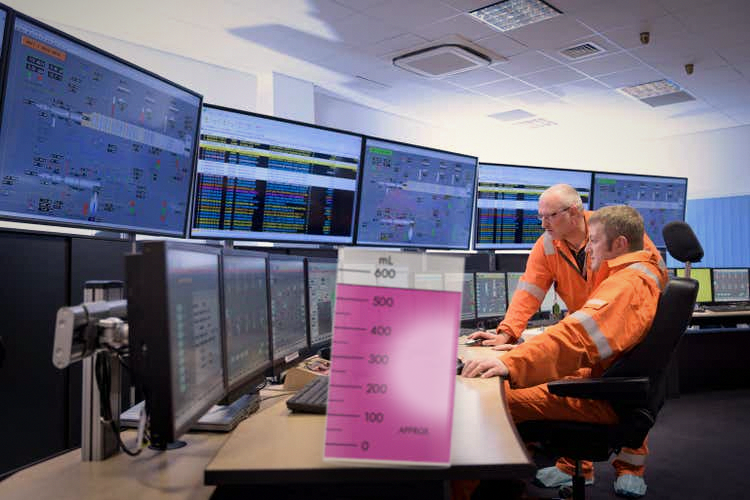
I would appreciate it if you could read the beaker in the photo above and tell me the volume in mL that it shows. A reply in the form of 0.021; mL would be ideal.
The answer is 550; mL
